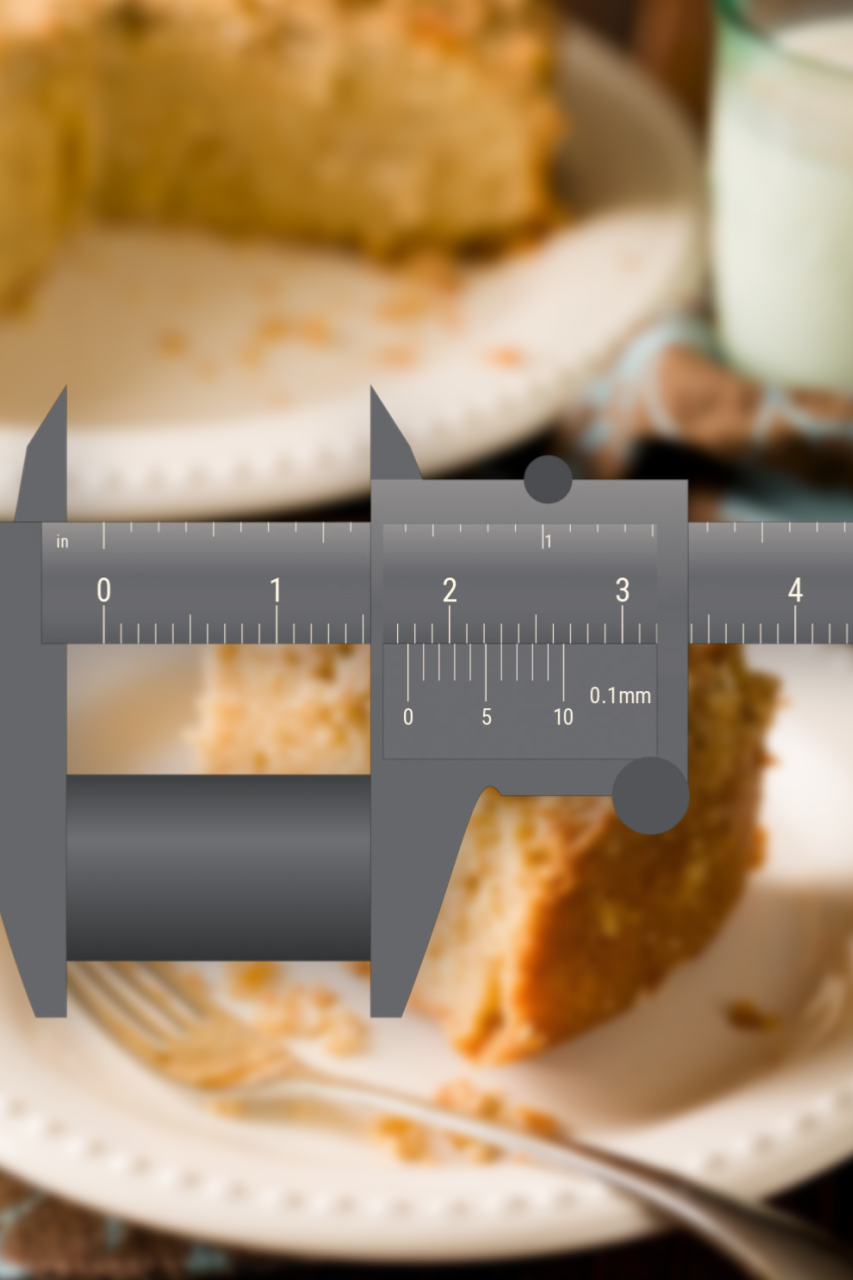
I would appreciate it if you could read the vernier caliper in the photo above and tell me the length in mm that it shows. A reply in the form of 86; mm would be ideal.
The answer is 17.6; mm
